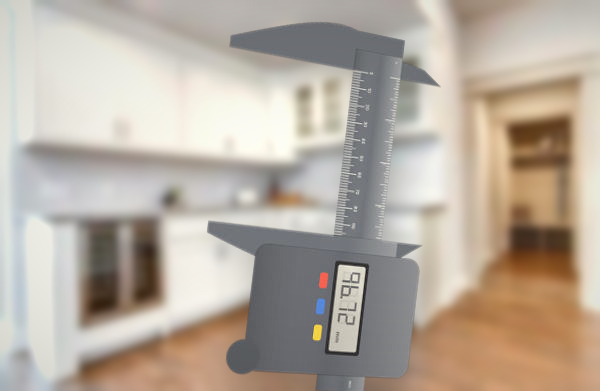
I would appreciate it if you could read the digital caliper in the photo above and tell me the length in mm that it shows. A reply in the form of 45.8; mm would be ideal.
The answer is 96.72; mm
